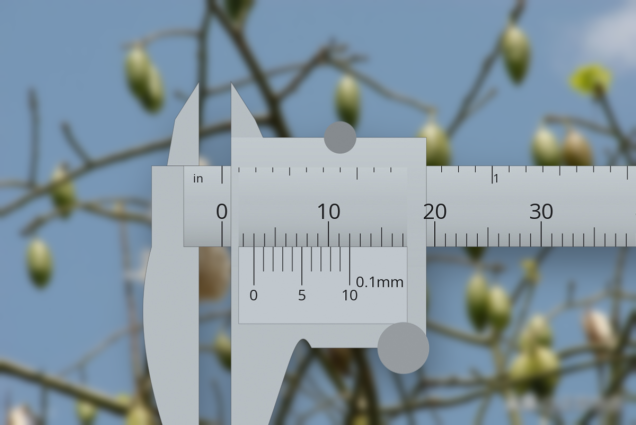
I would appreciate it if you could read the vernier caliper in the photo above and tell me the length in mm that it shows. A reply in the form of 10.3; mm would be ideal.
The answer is 3.0; mm
